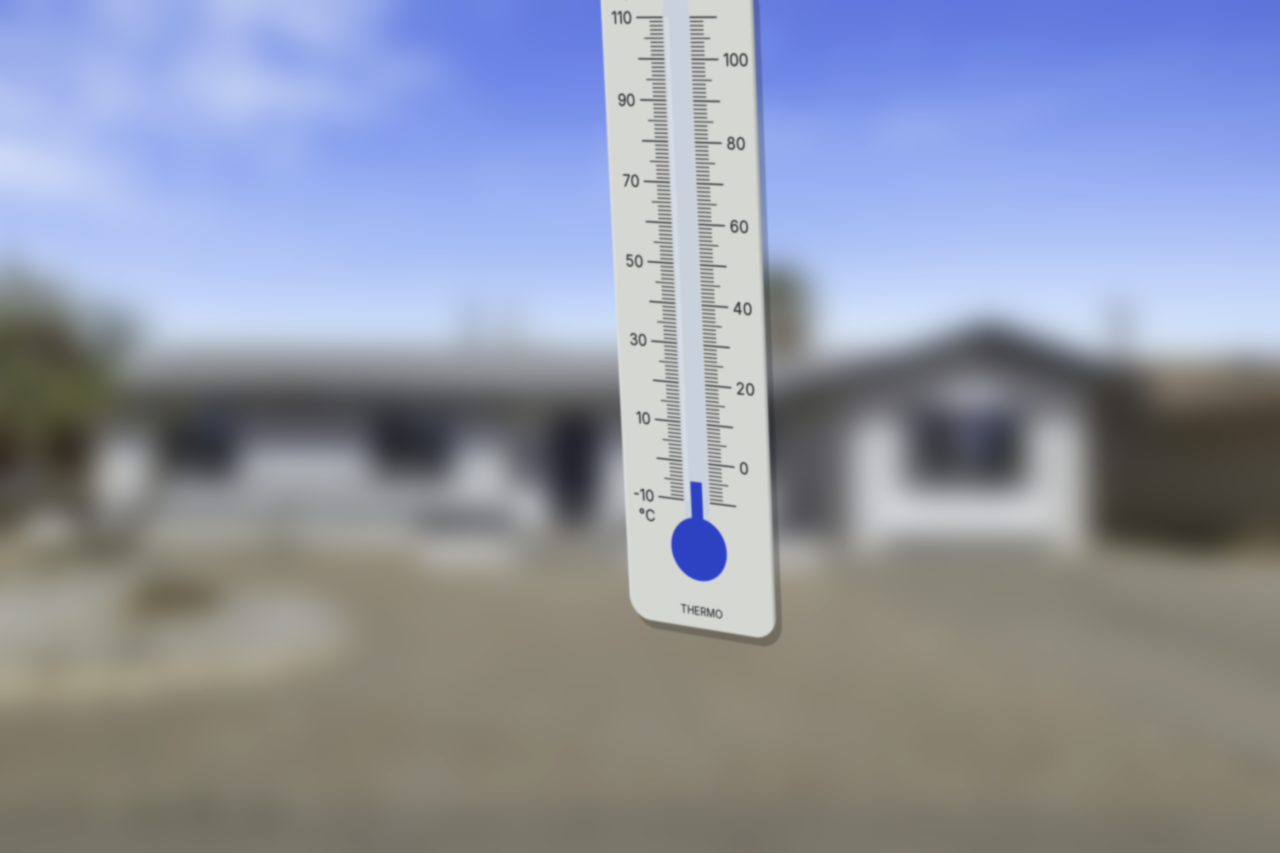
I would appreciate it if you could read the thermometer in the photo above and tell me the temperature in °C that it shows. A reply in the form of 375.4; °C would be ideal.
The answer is -5; °C
